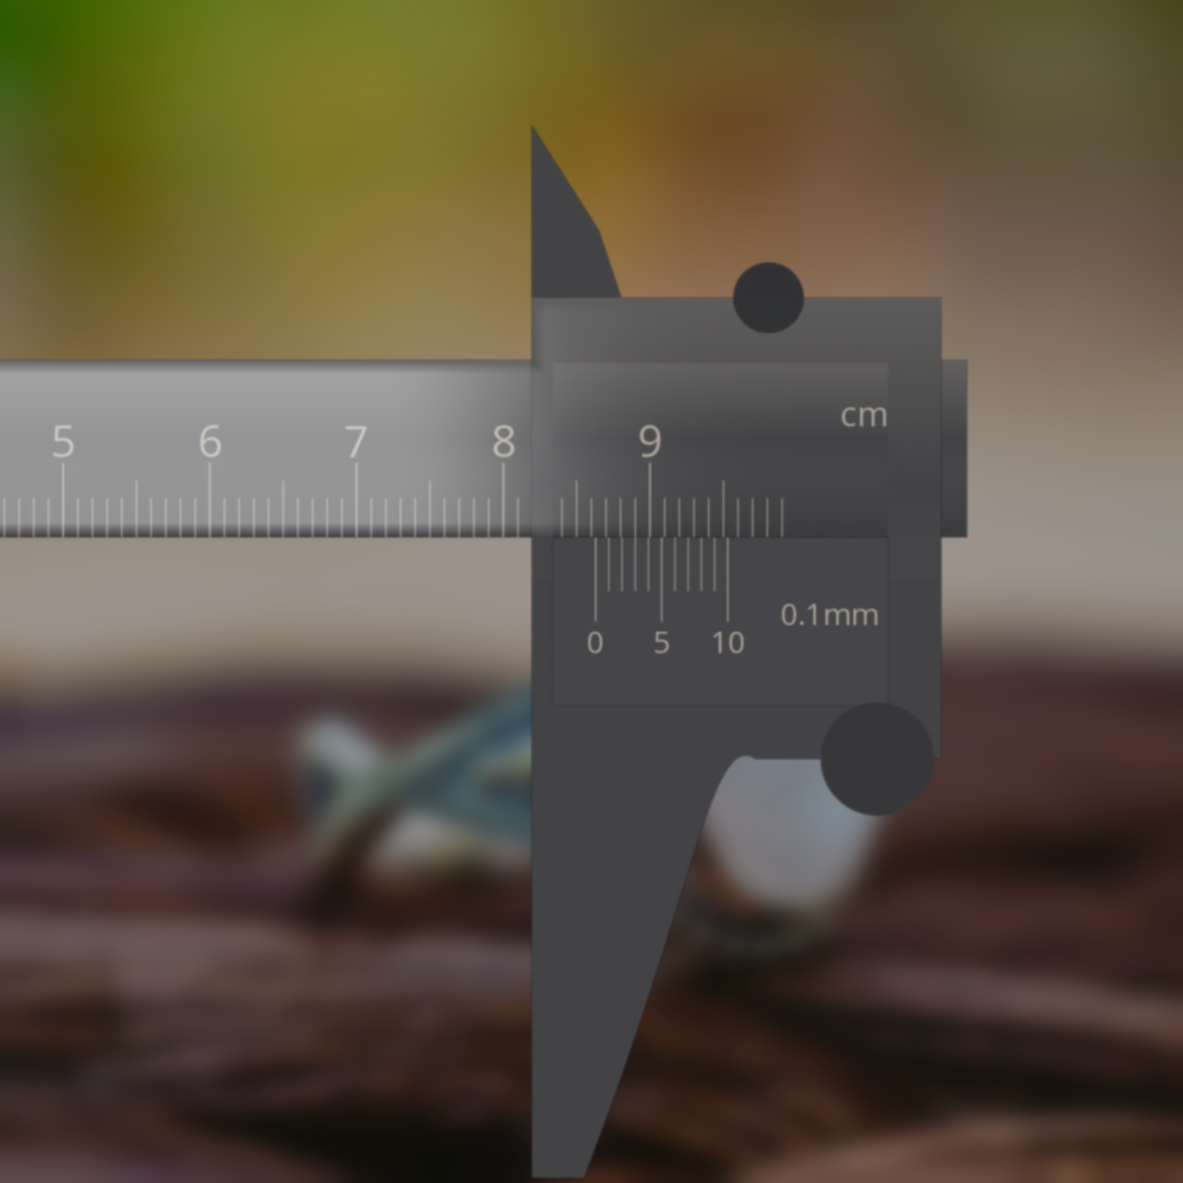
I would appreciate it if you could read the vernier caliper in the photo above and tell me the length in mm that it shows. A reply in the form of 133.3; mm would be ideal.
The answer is 86.3; mm
